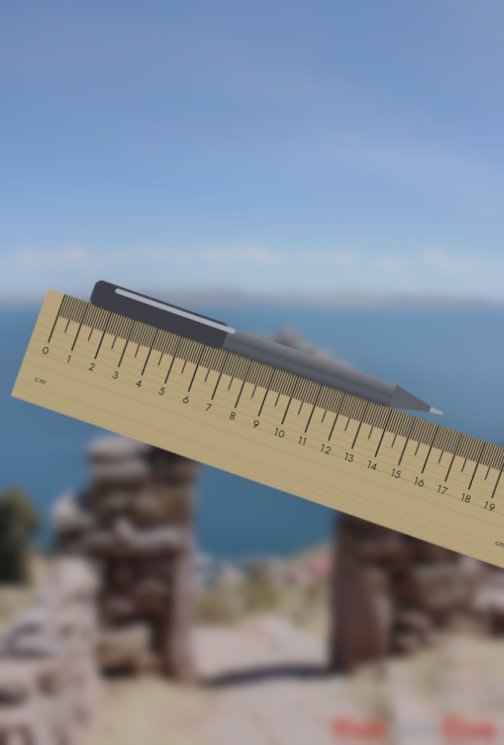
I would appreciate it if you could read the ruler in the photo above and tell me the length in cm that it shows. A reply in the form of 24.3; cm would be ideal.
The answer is 15; cm
